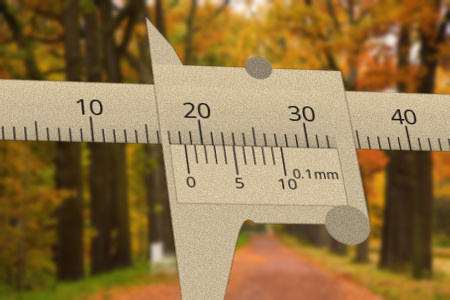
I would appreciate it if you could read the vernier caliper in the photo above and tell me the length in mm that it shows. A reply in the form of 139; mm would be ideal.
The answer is 18.4; mm
